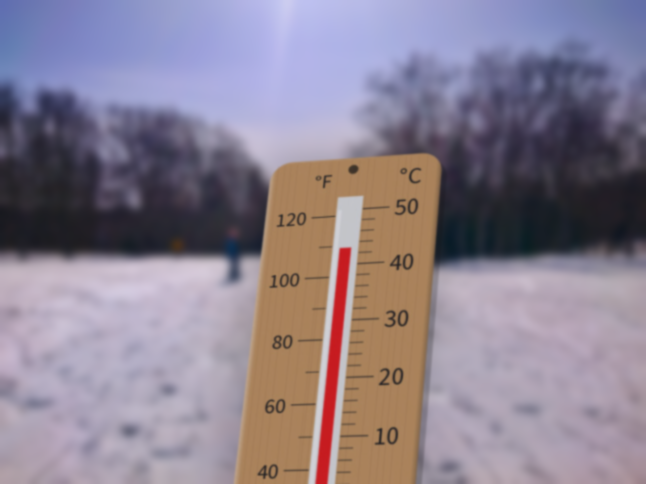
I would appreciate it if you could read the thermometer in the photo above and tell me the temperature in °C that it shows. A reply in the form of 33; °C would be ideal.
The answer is 43; °C
